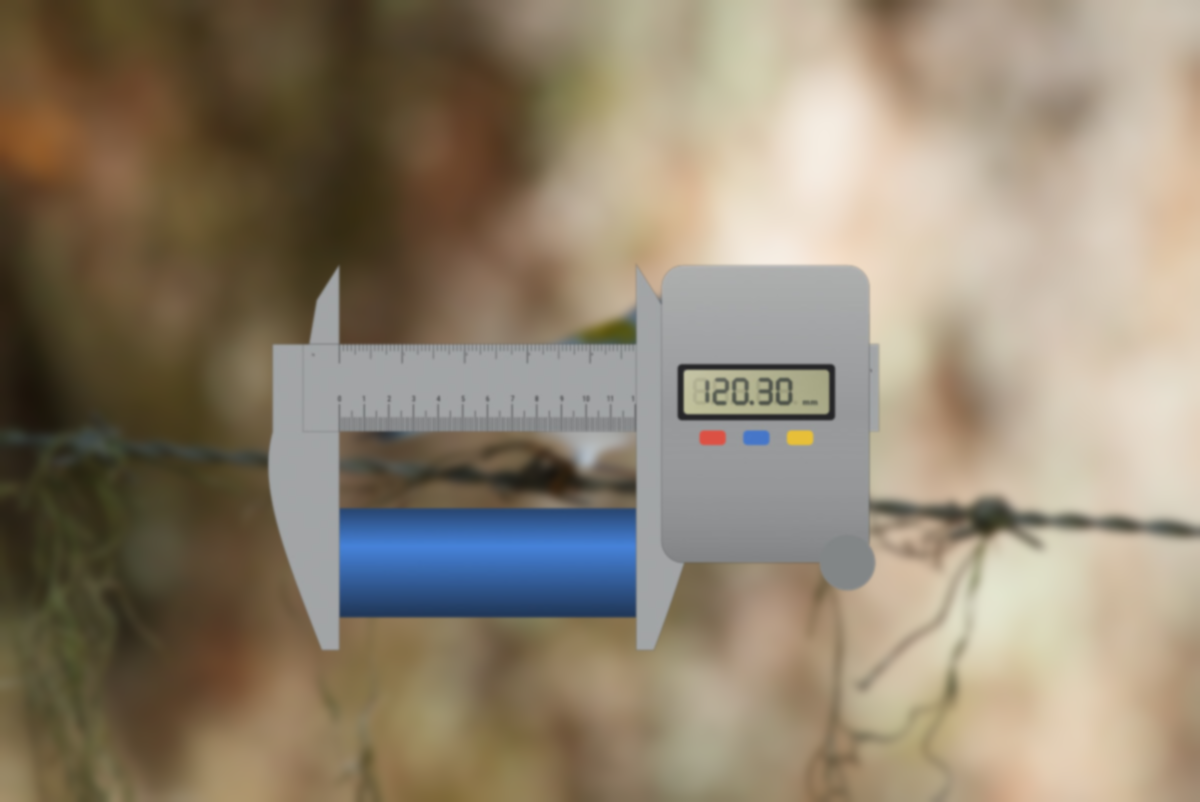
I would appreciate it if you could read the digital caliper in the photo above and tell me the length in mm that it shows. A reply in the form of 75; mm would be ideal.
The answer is 120.30; mm
